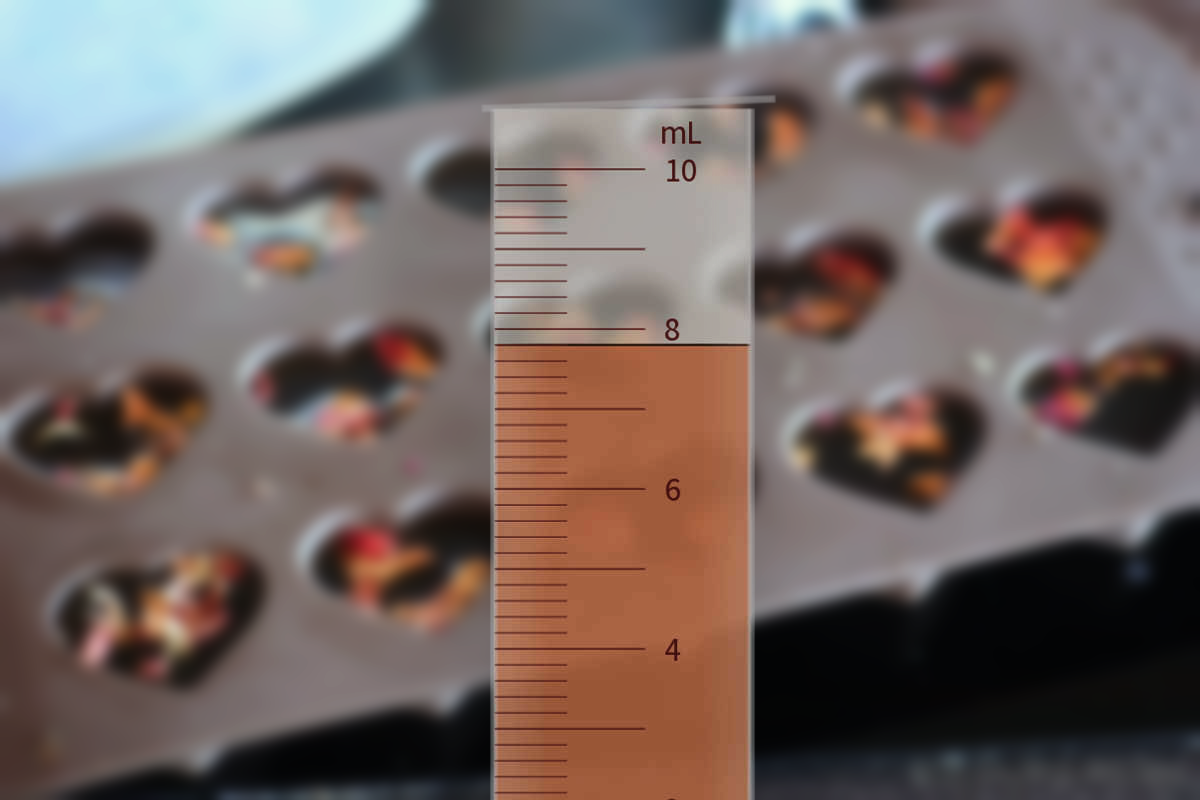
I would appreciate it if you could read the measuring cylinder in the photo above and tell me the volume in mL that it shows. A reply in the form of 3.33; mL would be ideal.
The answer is 7.8; mL
